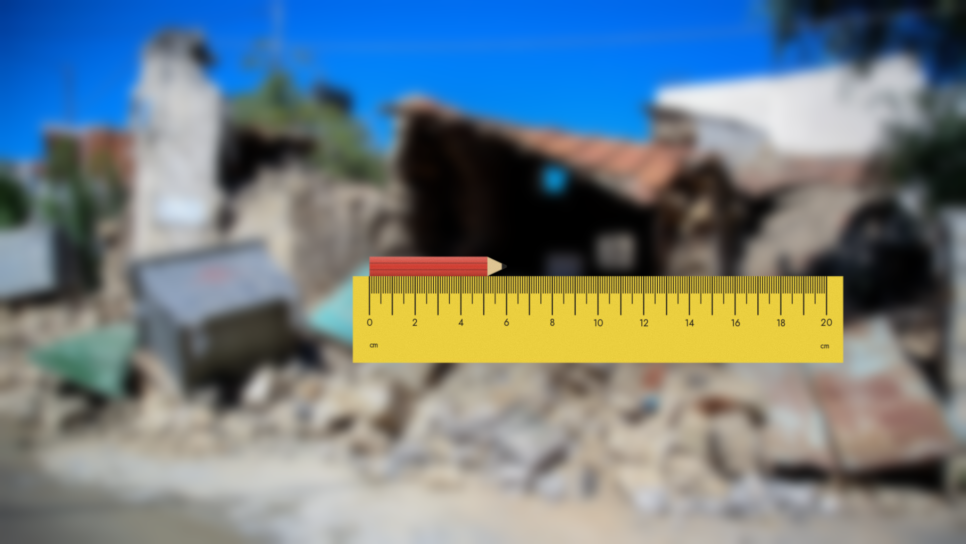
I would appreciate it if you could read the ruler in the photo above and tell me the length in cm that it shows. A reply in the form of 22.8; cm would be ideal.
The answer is 6; cm
